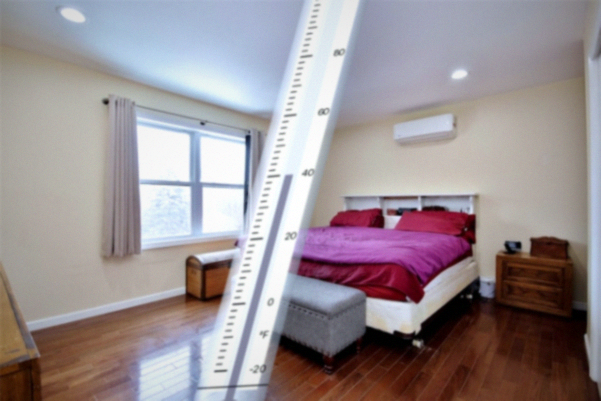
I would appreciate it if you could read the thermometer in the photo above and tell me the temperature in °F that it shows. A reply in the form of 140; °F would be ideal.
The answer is 40; °F
